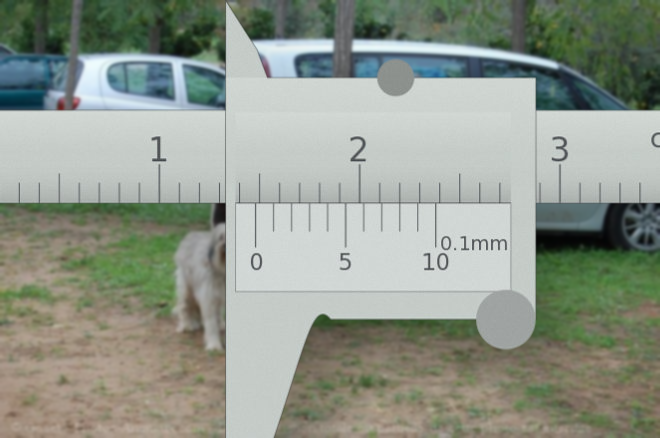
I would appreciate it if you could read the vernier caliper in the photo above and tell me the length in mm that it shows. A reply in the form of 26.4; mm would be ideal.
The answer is 14.8; mm
